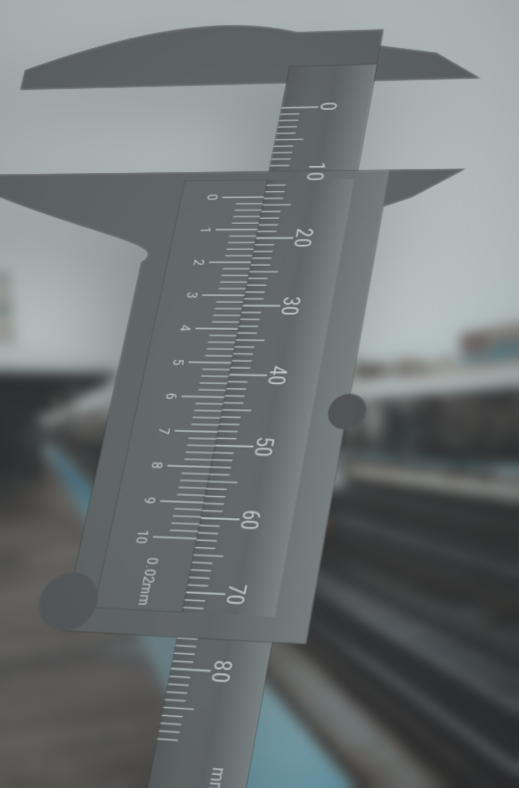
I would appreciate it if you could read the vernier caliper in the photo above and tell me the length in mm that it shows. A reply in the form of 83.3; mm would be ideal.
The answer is 13.8; mm
